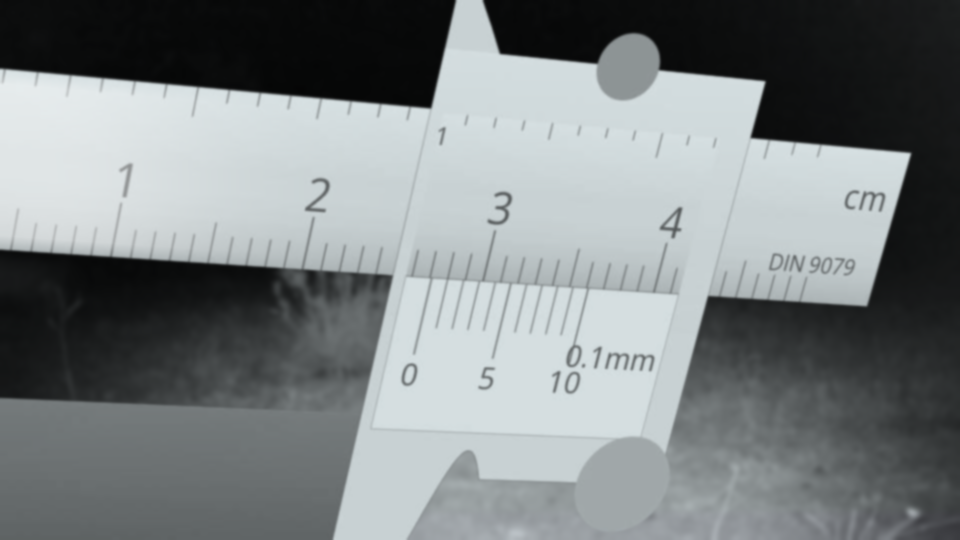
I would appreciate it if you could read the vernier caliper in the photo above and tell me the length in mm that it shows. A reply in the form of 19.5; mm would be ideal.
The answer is 27.1; mm
